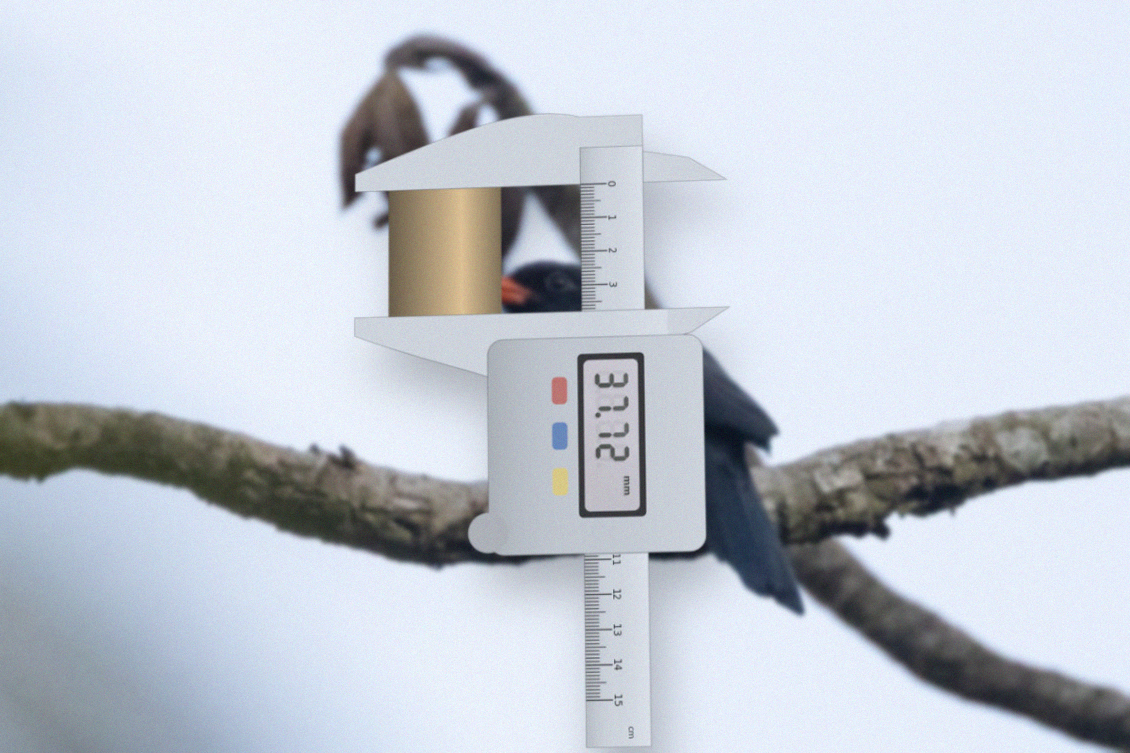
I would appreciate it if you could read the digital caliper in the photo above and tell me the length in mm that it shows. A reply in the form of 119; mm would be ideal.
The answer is 37.72; mm
